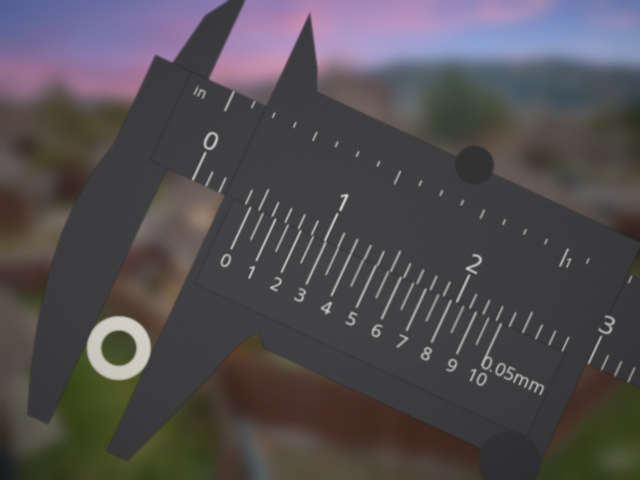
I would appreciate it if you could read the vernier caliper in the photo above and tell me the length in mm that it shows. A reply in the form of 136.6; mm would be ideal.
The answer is 4.4; mm
